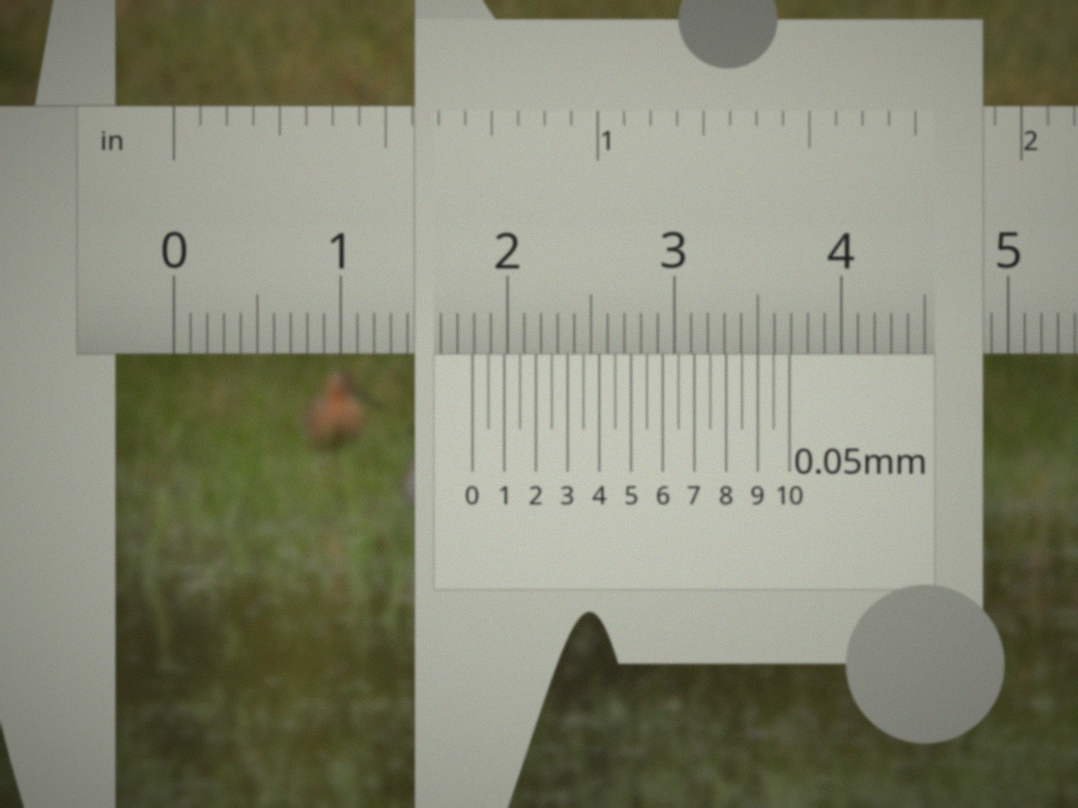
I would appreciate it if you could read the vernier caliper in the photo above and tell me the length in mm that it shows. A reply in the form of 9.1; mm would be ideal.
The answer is 17.9; mm
